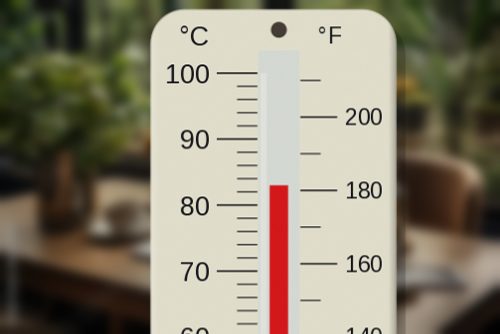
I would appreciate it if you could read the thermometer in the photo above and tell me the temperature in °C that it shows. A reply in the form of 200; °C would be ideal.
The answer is 83; °C
